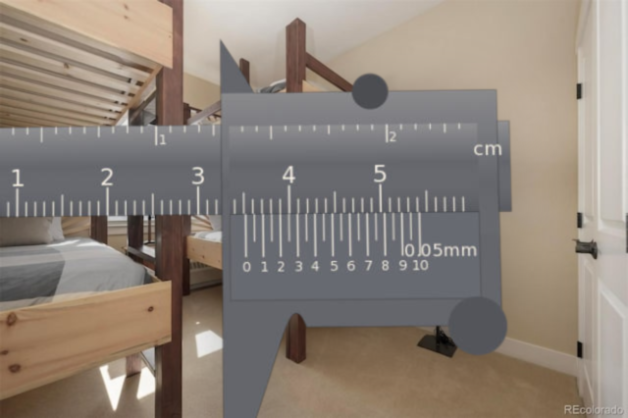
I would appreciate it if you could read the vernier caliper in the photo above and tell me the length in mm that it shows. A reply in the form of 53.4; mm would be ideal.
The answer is 35.2; mm
